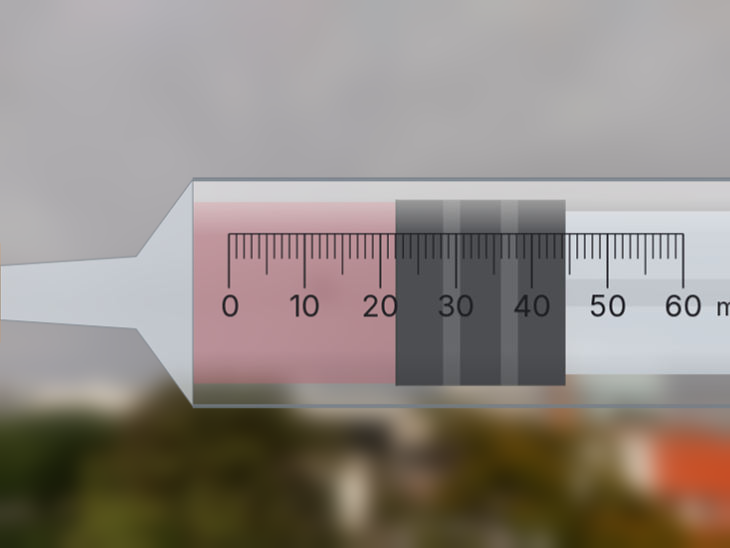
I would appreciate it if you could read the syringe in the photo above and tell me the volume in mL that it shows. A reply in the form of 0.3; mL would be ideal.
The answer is 22; mL
